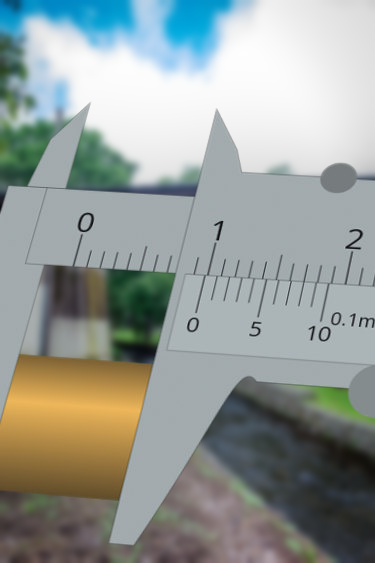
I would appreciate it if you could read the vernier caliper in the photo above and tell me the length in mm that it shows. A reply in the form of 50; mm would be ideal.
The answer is 9.8; mm
